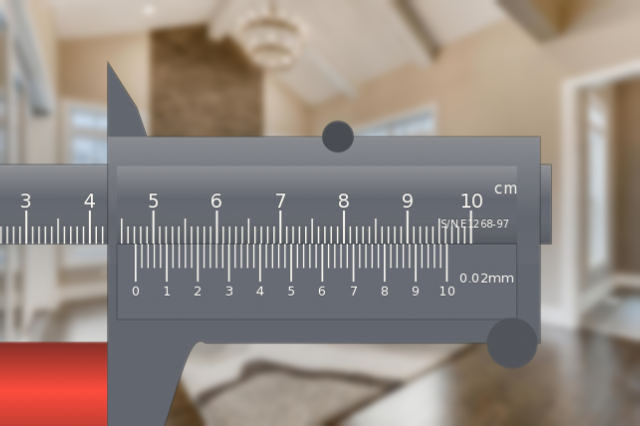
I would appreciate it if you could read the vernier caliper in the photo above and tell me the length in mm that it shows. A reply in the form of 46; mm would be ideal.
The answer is 47.2; mm
